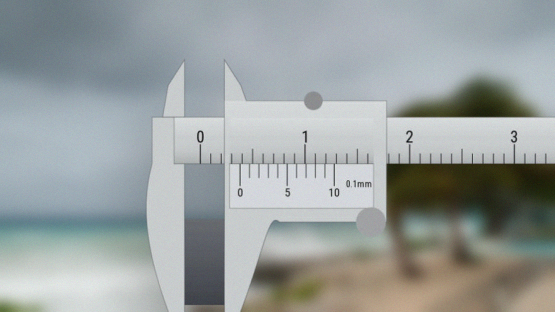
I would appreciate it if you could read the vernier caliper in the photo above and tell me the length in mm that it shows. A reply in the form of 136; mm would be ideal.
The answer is 3.8; mm
